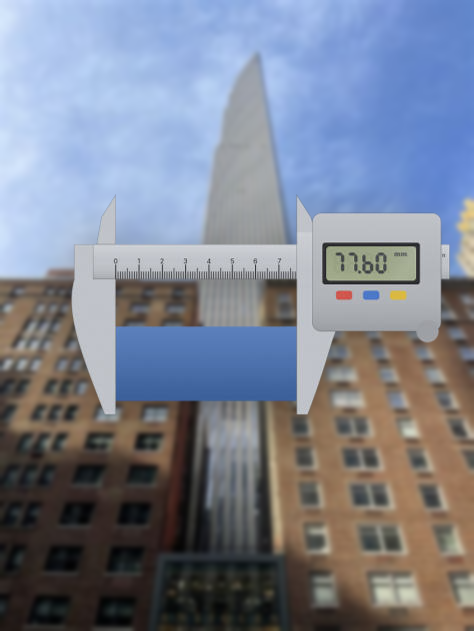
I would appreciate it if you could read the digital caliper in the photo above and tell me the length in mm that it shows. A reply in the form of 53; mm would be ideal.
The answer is 77.60; mm
